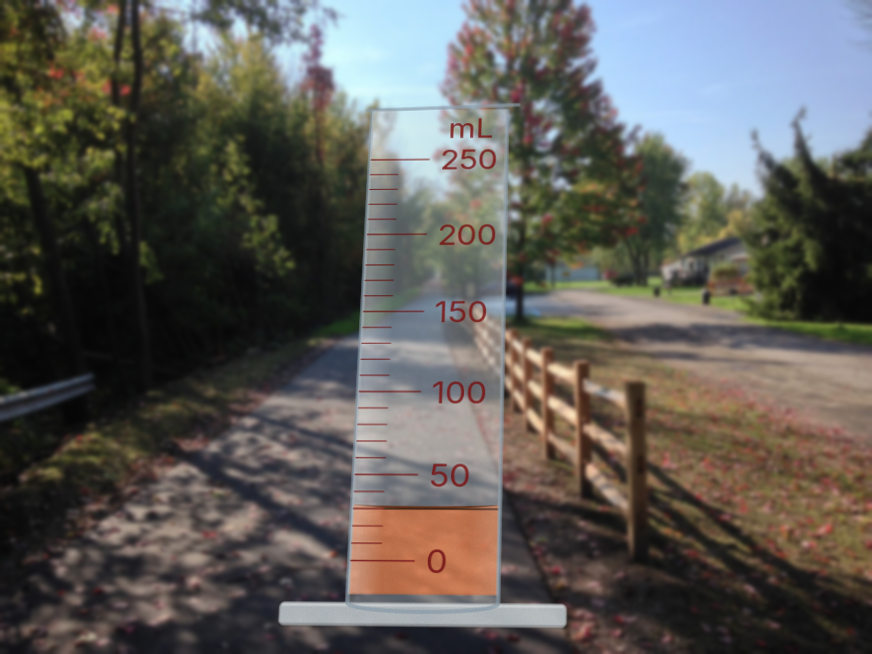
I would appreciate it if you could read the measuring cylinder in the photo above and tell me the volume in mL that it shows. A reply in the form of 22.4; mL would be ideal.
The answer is 30; mL
